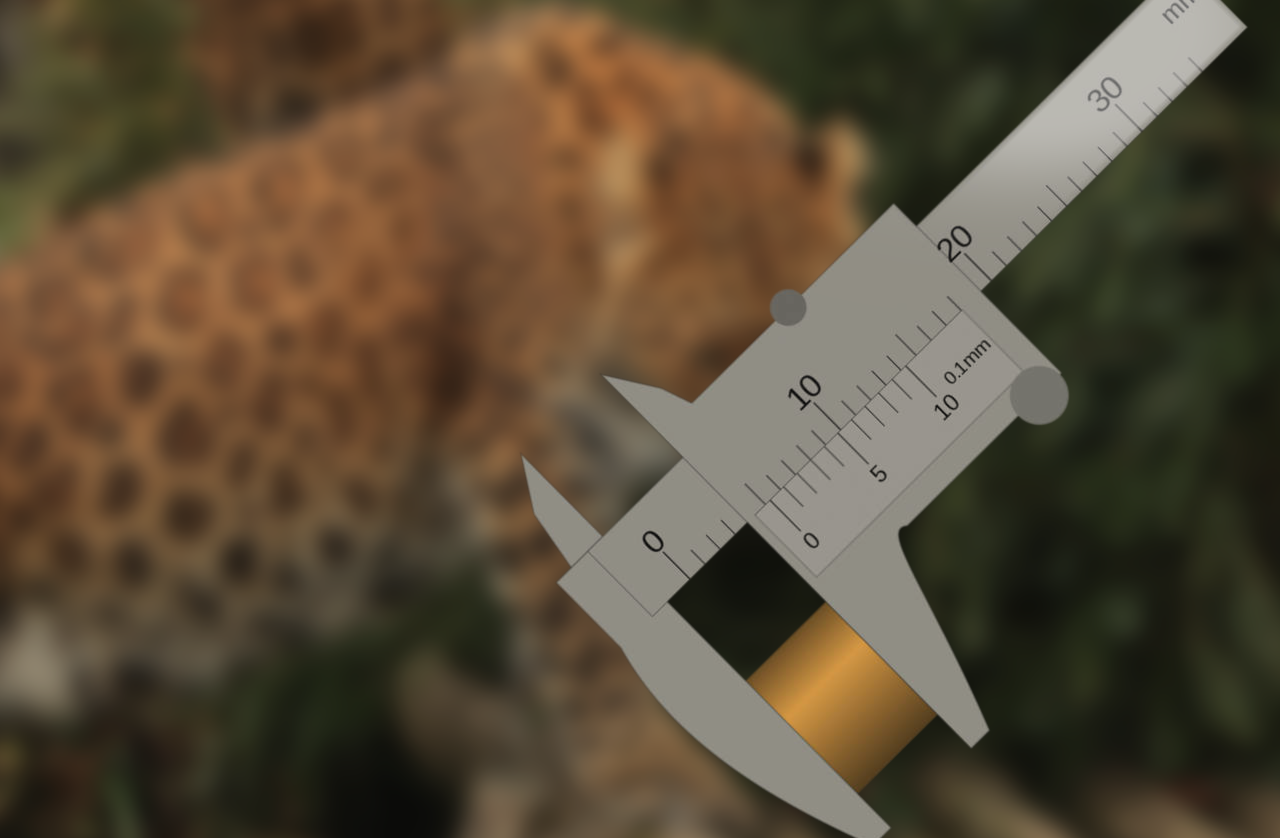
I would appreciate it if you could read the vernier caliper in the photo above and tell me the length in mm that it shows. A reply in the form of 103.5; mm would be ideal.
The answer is 5.3; mm
